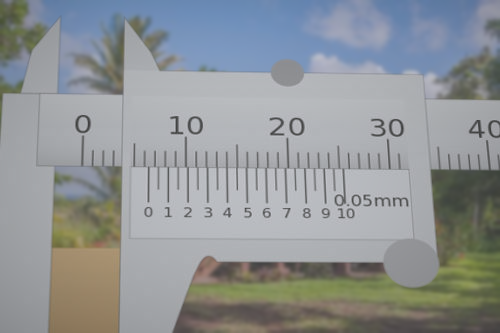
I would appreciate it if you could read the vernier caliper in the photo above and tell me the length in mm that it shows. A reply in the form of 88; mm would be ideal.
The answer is 6.4; mm
